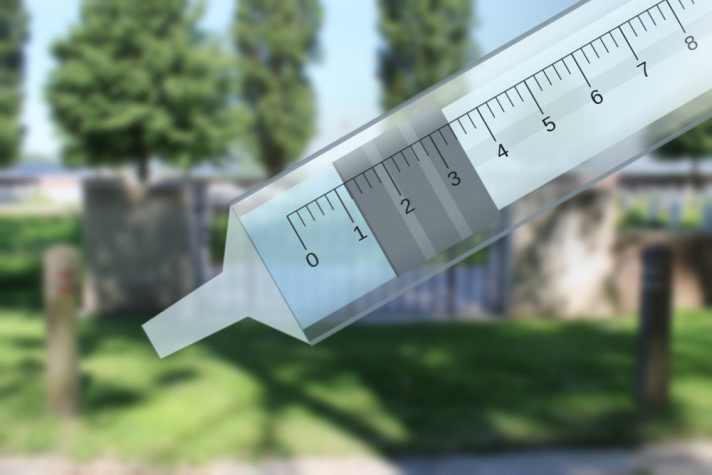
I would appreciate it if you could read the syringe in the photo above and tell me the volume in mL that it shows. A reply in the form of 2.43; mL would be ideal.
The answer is 1.2; mL
